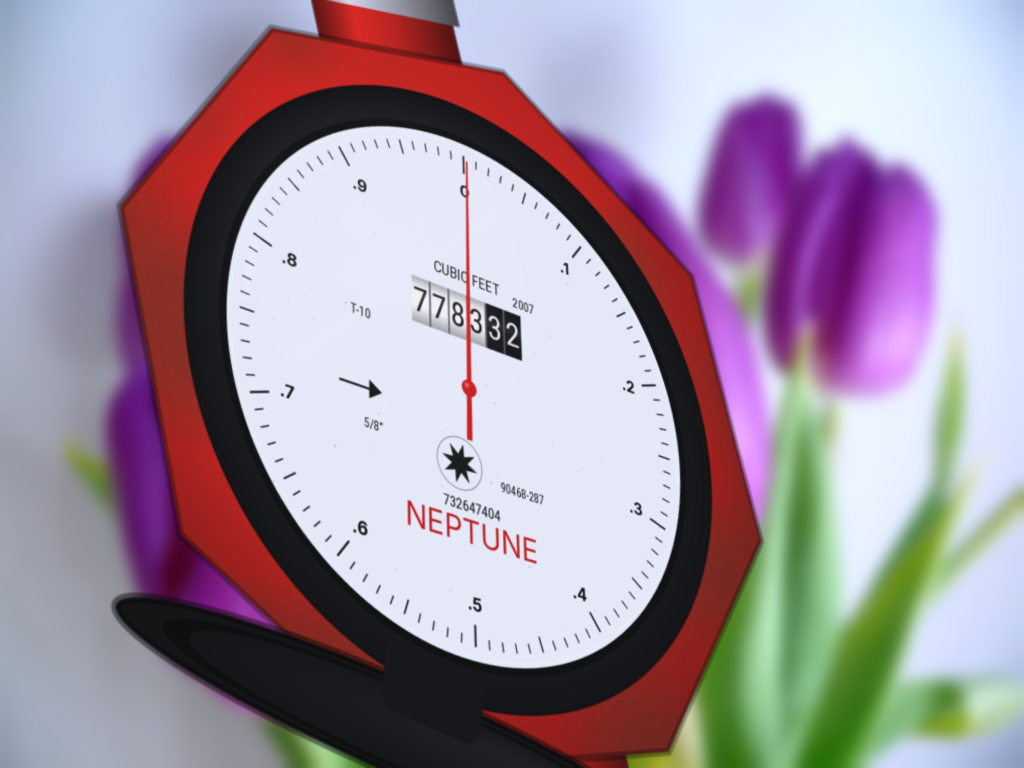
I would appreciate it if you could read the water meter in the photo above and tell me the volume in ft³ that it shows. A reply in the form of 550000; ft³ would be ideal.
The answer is 778332.00; ft³
